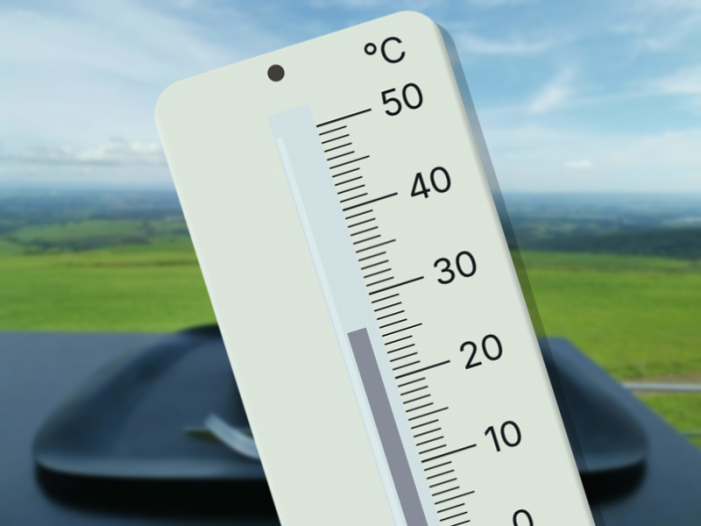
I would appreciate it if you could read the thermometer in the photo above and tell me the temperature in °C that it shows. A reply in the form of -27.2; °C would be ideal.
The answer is 26.5; °C
